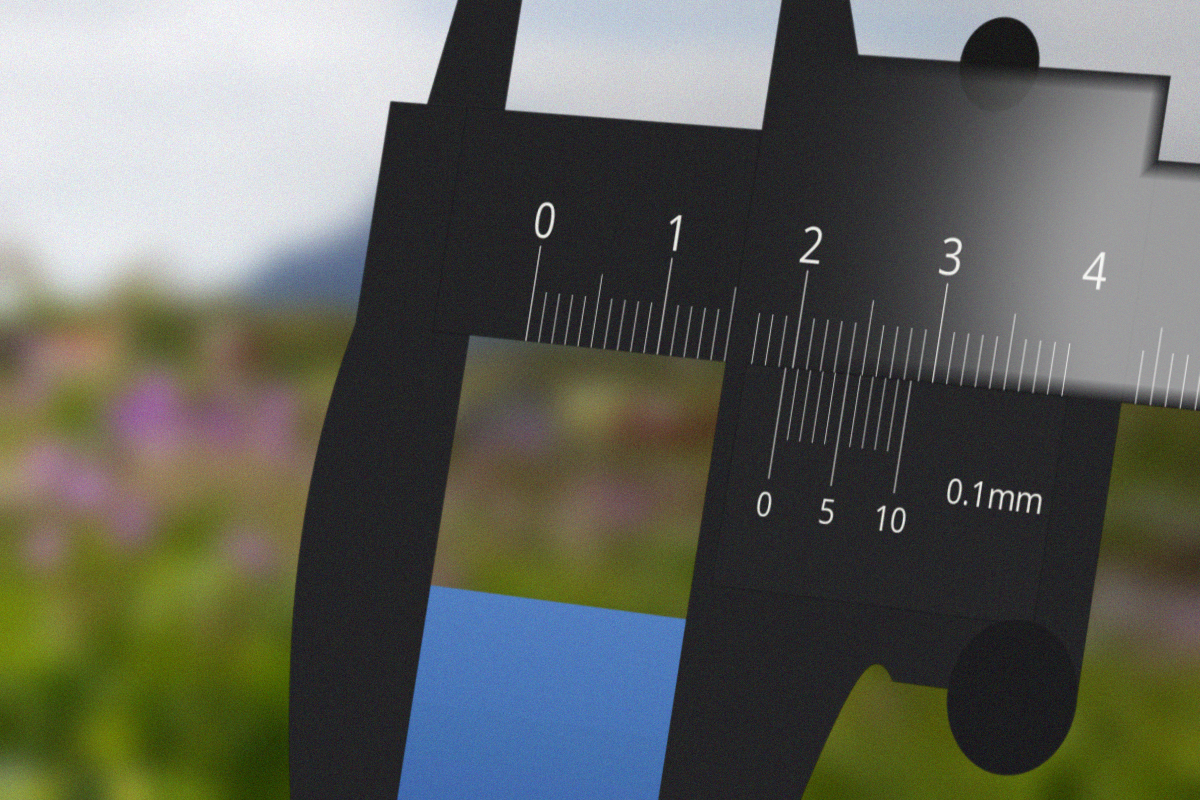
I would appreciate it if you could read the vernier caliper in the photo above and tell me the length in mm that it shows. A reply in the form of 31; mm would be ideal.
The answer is 19.5; mm
